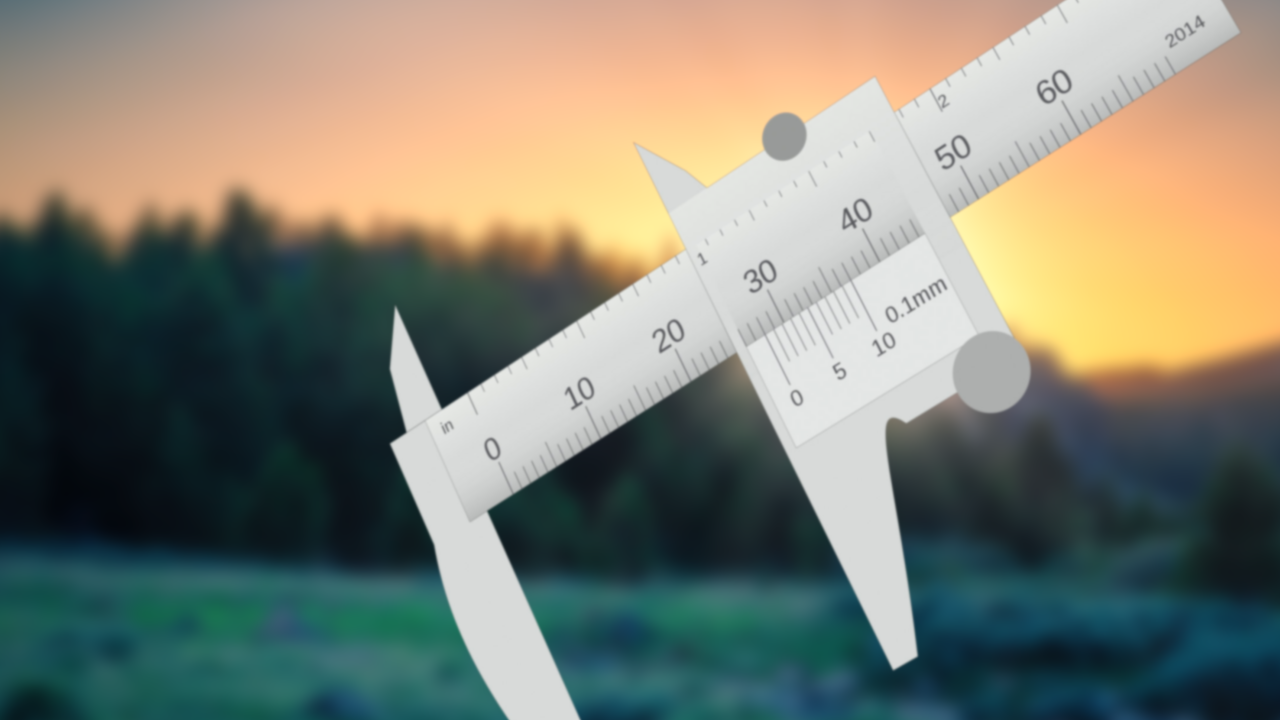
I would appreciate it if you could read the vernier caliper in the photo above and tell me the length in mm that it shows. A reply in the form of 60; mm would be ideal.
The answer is 28.0; mm
